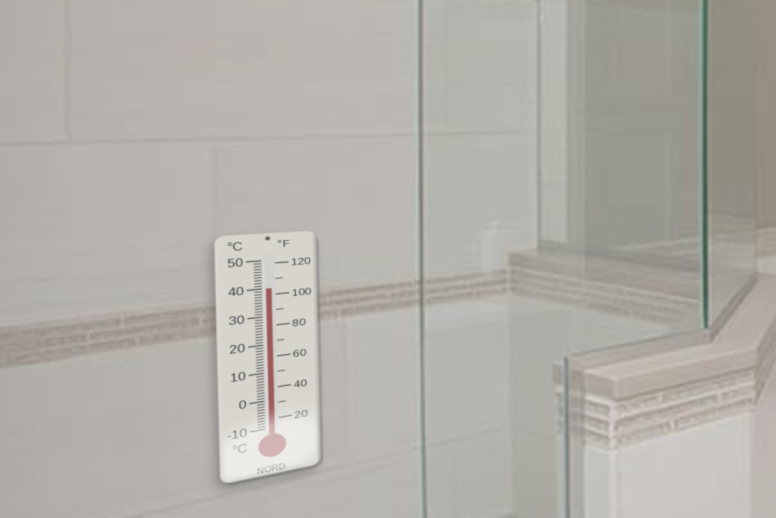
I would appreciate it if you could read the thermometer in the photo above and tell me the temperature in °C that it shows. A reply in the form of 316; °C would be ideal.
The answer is 40; °C
